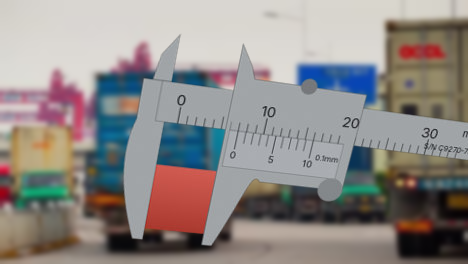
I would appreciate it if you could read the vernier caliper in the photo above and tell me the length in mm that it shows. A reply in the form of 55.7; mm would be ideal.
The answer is 7.0; mm
